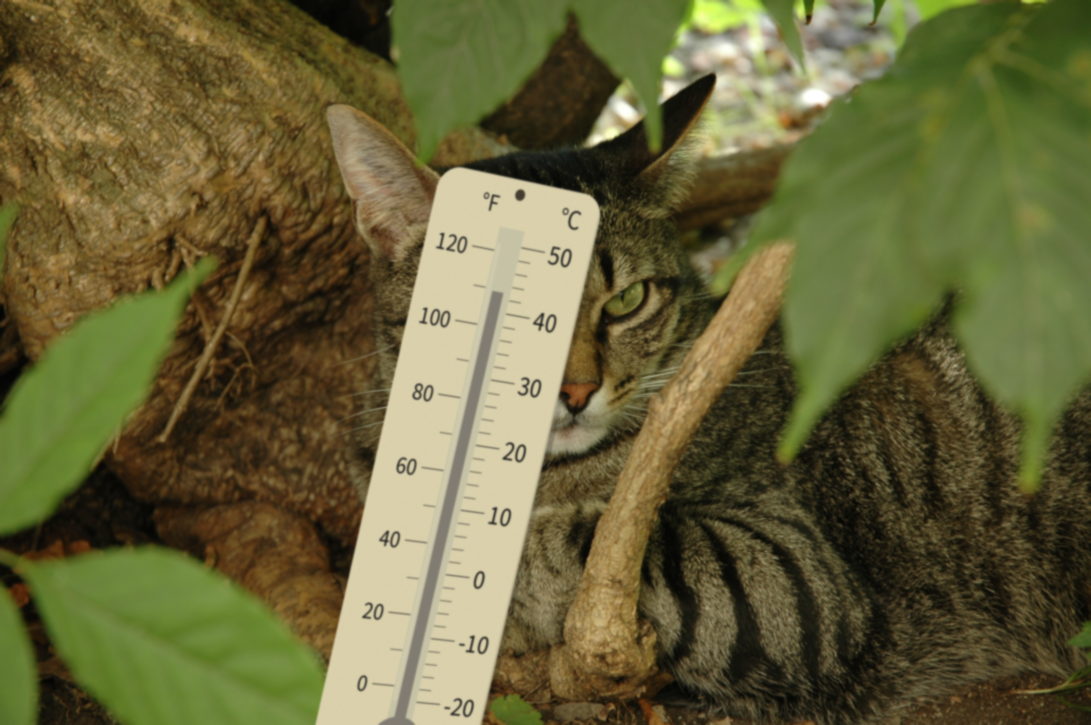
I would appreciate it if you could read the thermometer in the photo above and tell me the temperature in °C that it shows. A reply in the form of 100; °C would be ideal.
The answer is 43; °C
